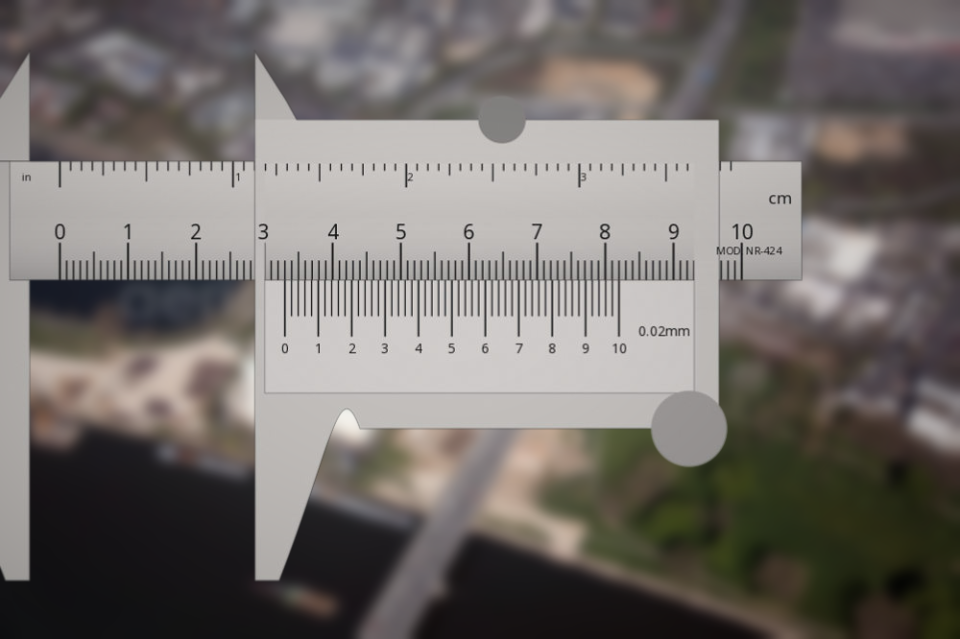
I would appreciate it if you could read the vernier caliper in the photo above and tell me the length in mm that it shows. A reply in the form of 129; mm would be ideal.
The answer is 33.0; mm
